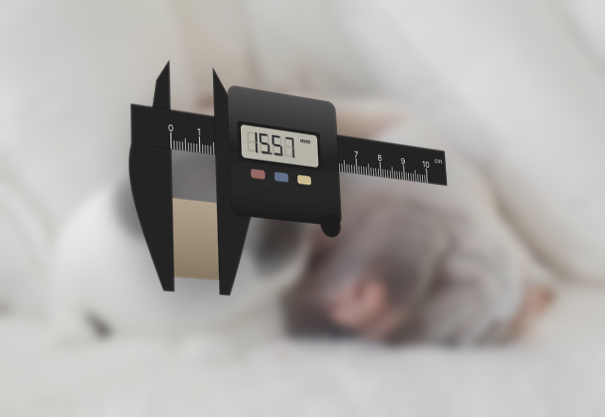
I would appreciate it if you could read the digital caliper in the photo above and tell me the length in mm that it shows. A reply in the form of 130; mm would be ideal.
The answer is 15.57; mm
